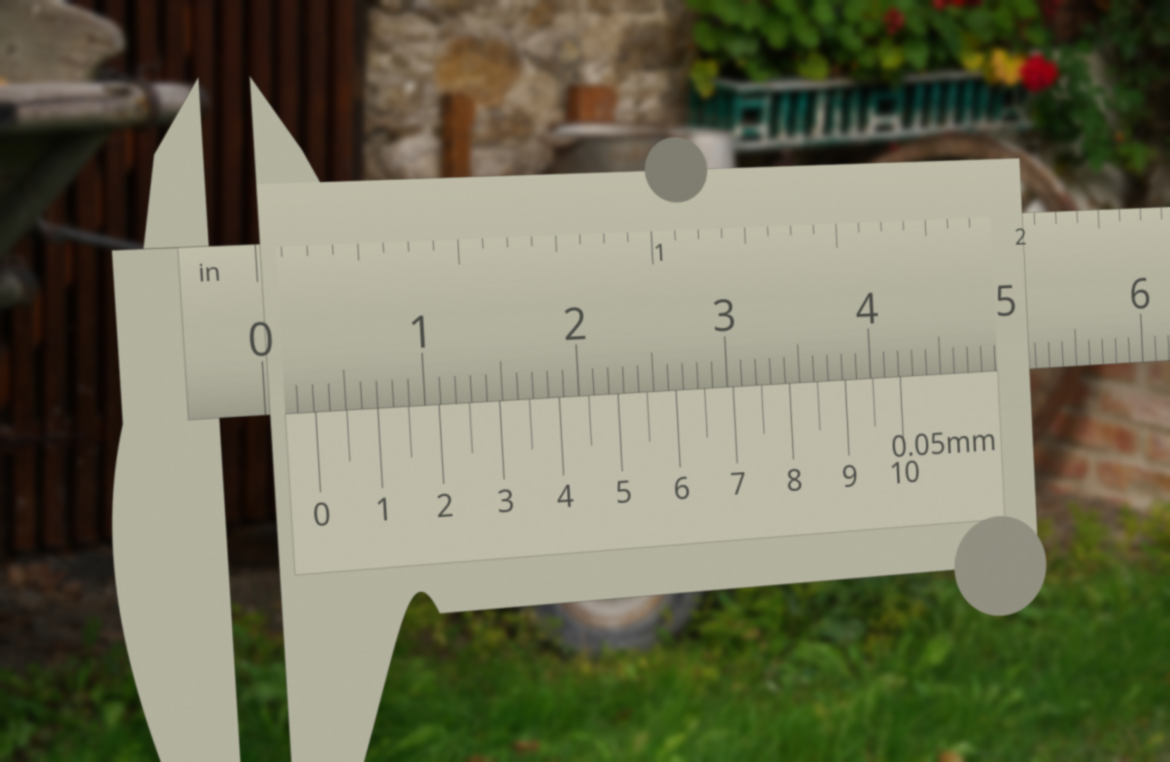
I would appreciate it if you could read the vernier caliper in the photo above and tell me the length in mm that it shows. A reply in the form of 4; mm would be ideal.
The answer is 3.1; mm
